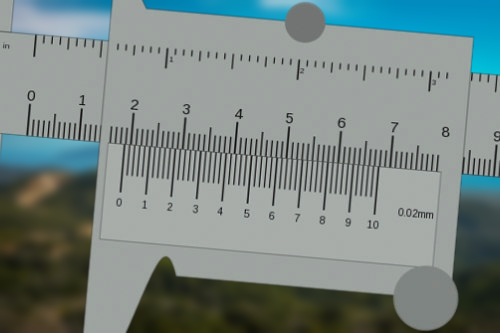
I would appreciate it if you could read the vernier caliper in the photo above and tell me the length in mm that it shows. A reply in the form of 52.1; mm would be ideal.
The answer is 18.8; mm
